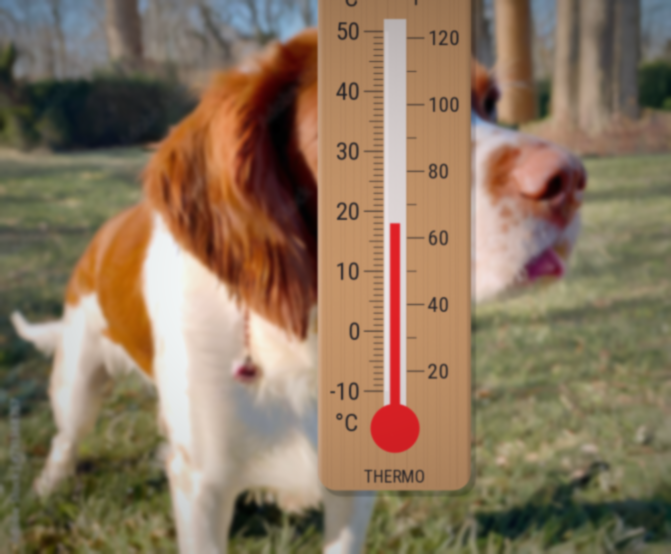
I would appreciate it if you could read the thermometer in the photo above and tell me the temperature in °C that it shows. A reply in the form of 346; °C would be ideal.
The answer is 18; °C
